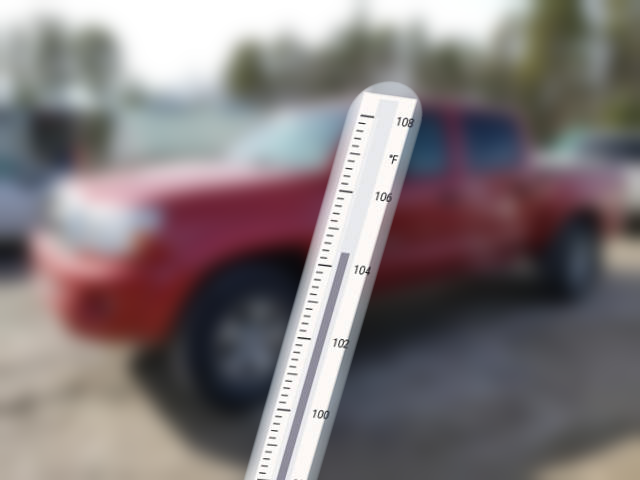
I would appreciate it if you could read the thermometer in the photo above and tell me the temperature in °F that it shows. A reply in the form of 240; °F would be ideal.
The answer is 104.4; °F
